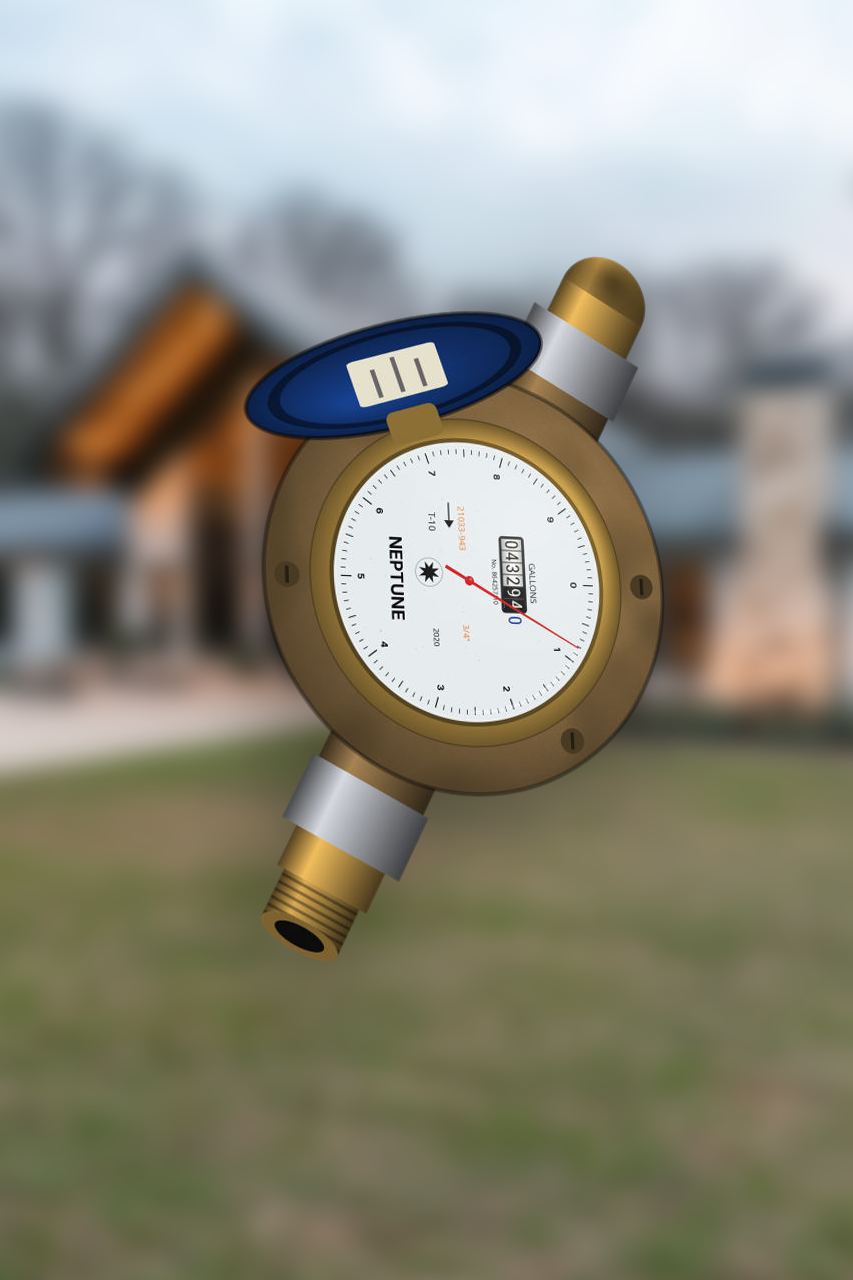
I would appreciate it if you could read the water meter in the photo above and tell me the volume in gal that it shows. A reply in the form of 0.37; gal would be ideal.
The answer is 432940.8; gal
